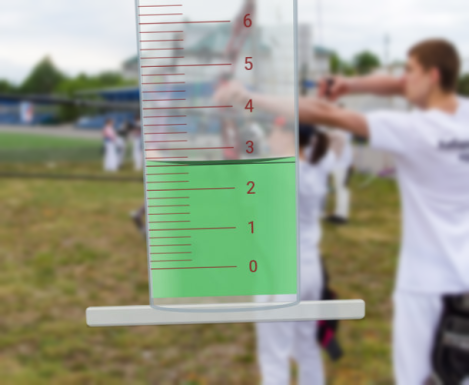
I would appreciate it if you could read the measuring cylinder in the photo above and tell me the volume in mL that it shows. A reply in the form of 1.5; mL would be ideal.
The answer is 2.6; mL
